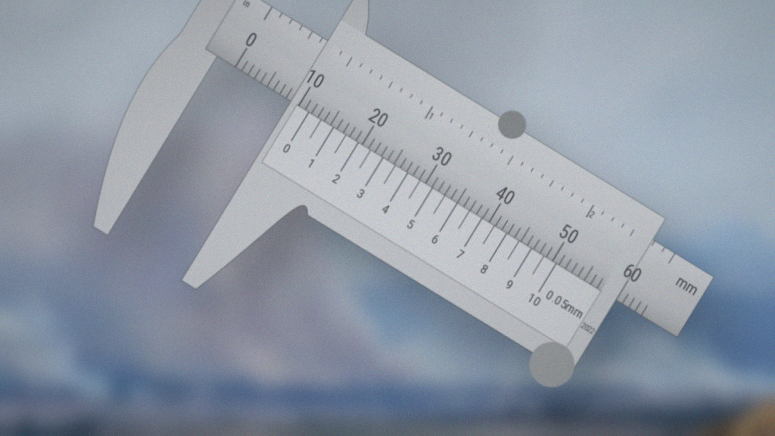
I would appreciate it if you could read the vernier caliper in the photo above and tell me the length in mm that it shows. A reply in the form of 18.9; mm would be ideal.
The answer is 11.6; mm
